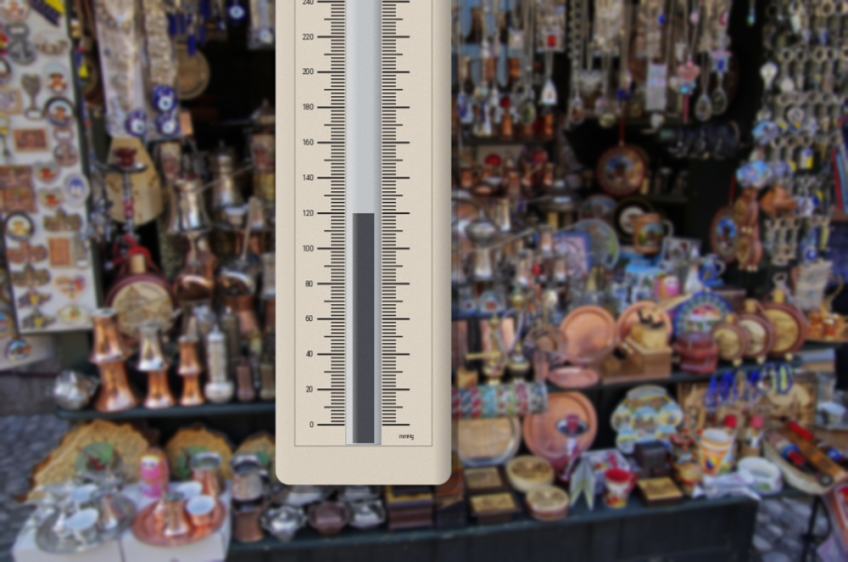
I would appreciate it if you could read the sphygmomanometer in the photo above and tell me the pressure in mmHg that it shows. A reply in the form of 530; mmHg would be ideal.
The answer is 120; mmHg
